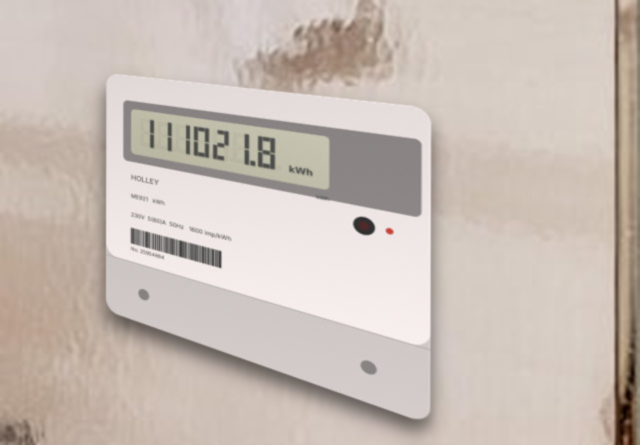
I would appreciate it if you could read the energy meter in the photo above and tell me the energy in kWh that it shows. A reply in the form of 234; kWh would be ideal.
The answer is 111021.8; kWh
